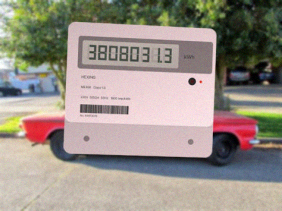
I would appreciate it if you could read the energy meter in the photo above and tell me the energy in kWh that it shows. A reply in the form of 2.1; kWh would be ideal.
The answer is 3808031.3; kWh
